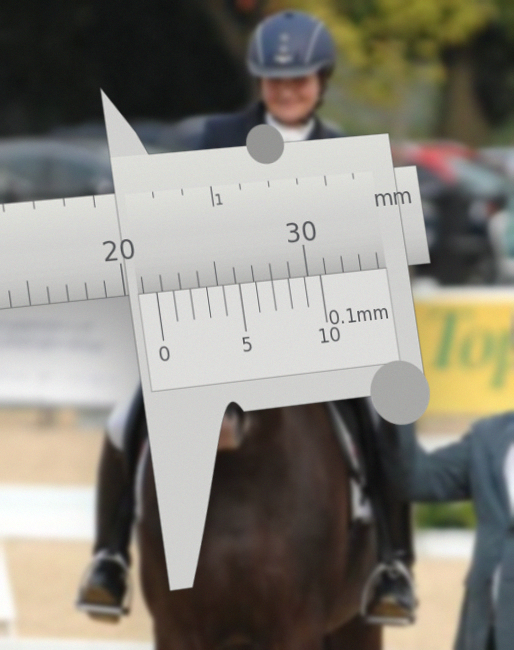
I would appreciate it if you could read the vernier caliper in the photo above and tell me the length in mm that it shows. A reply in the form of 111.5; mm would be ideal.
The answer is 21.7; mm
